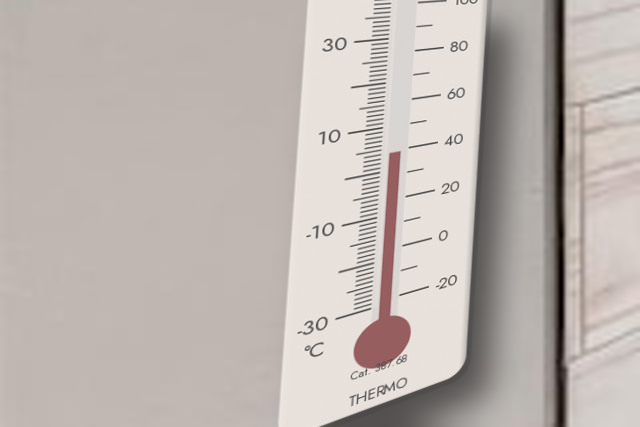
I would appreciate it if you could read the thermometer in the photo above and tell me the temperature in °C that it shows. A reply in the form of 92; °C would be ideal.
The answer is 4; °C
